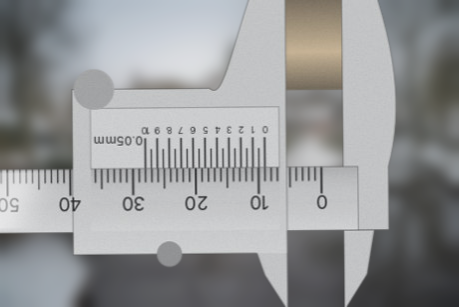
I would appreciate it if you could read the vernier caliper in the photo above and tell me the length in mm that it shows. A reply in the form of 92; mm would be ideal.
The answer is 9.0; mm
